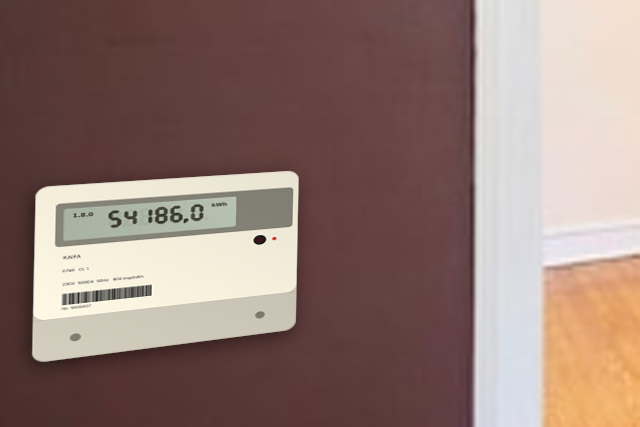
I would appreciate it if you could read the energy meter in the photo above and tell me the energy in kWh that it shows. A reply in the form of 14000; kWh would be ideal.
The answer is 54186.0; kWh
